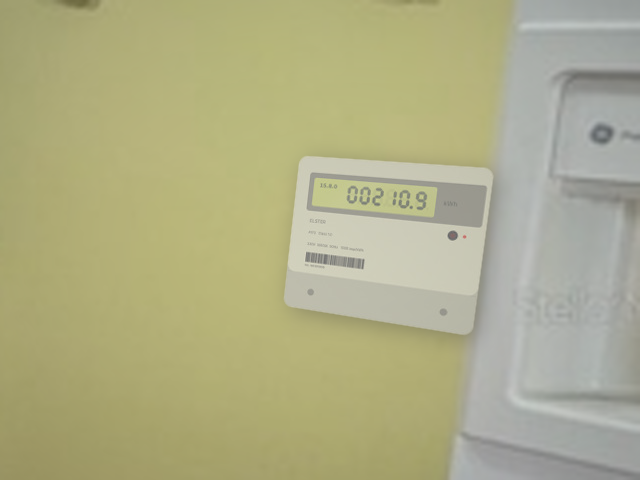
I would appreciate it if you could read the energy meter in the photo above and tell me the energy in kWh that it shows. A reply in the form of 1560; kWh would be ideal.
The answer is 210.9; kWh
